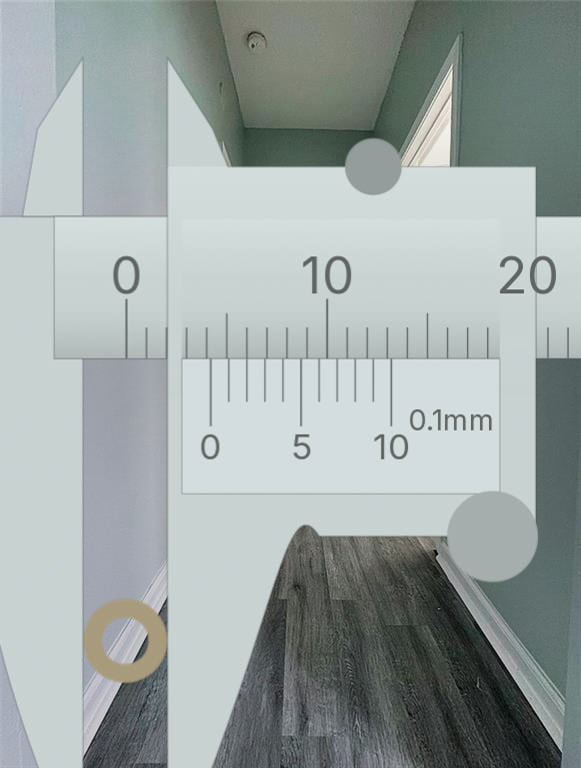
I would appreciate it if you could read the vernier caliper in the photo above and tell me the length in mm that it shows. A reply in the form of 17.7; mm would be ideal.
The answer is 4.2; mm
